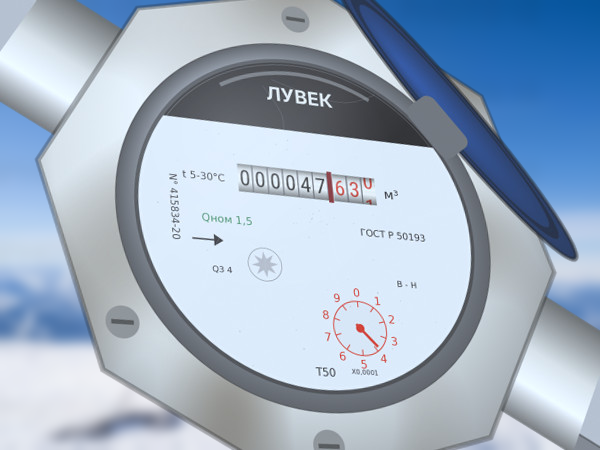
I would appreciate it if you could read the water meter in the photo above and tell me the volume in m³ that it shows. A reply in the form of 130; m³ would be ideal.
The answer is 47.6303; m³
